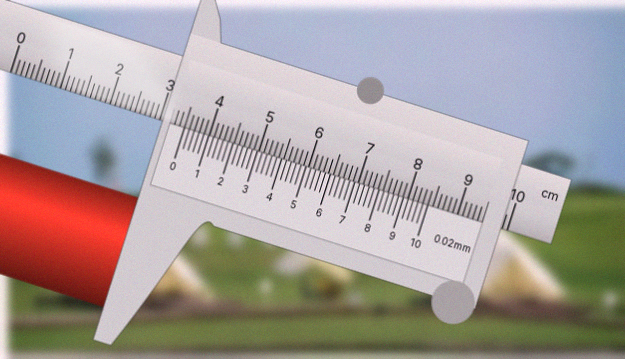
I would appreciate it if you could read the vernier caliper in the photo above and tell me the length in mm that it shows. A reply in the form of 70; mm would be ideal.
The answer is 35.0; mm
